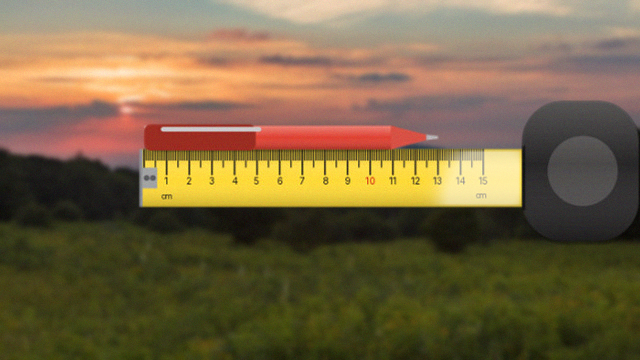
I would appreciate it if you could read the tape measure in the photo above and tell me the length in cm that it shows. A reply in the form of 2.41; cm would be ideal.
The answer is 13; cm
